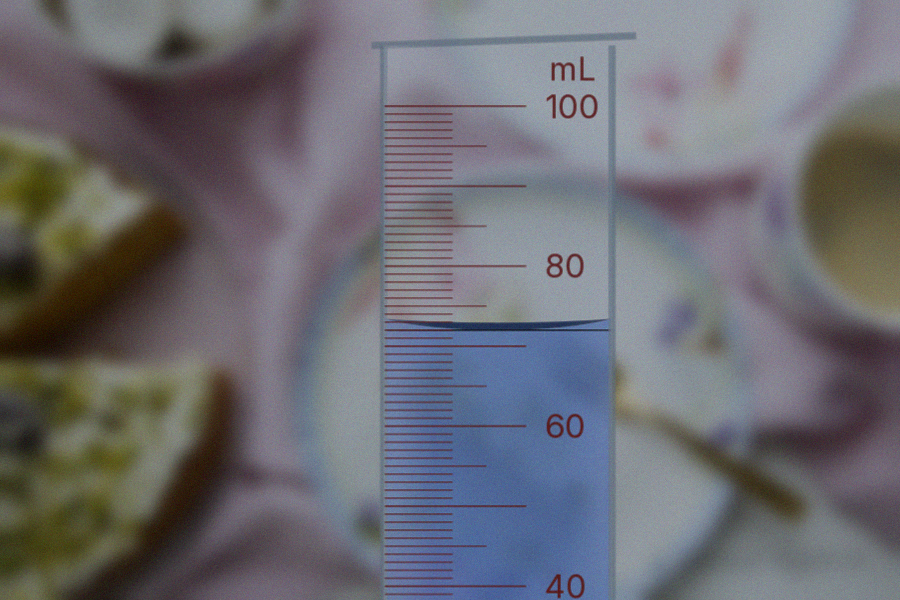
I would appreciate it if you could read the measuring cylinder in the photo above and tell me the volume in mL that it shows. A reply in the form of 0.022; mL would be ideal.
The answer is 72; mL
